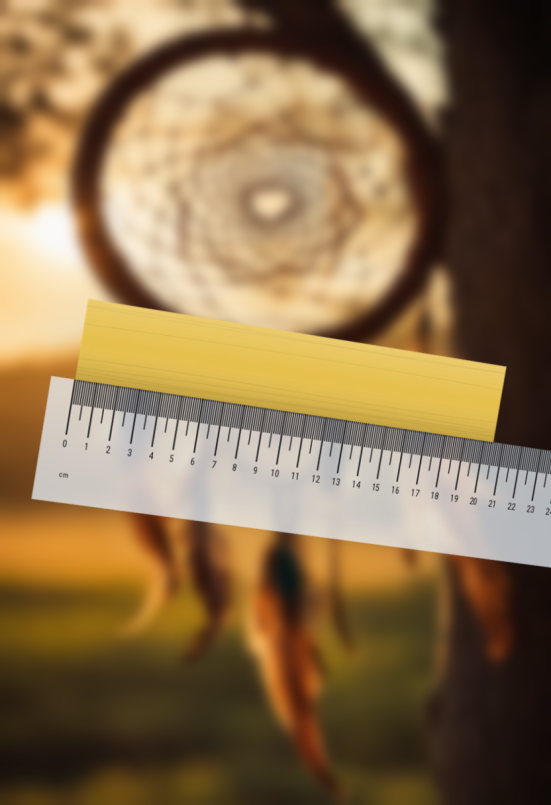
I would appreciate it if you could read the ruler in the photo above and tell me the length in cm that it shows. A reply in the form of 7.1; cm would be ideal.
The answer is 20.5; cm
